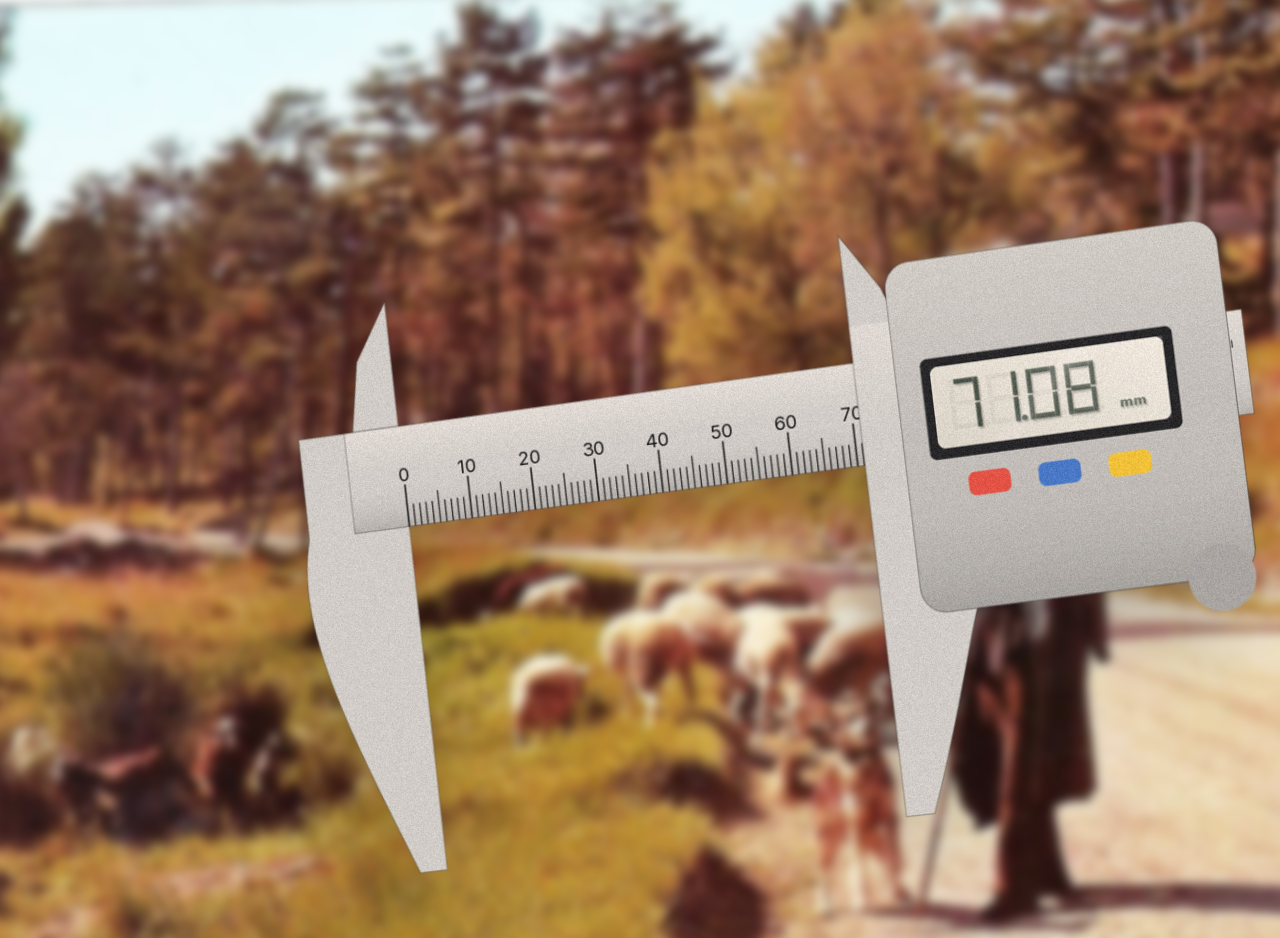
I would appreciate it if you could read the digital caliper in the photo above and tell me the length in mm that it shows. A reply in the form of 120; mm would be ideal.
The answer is 71.08; mm
